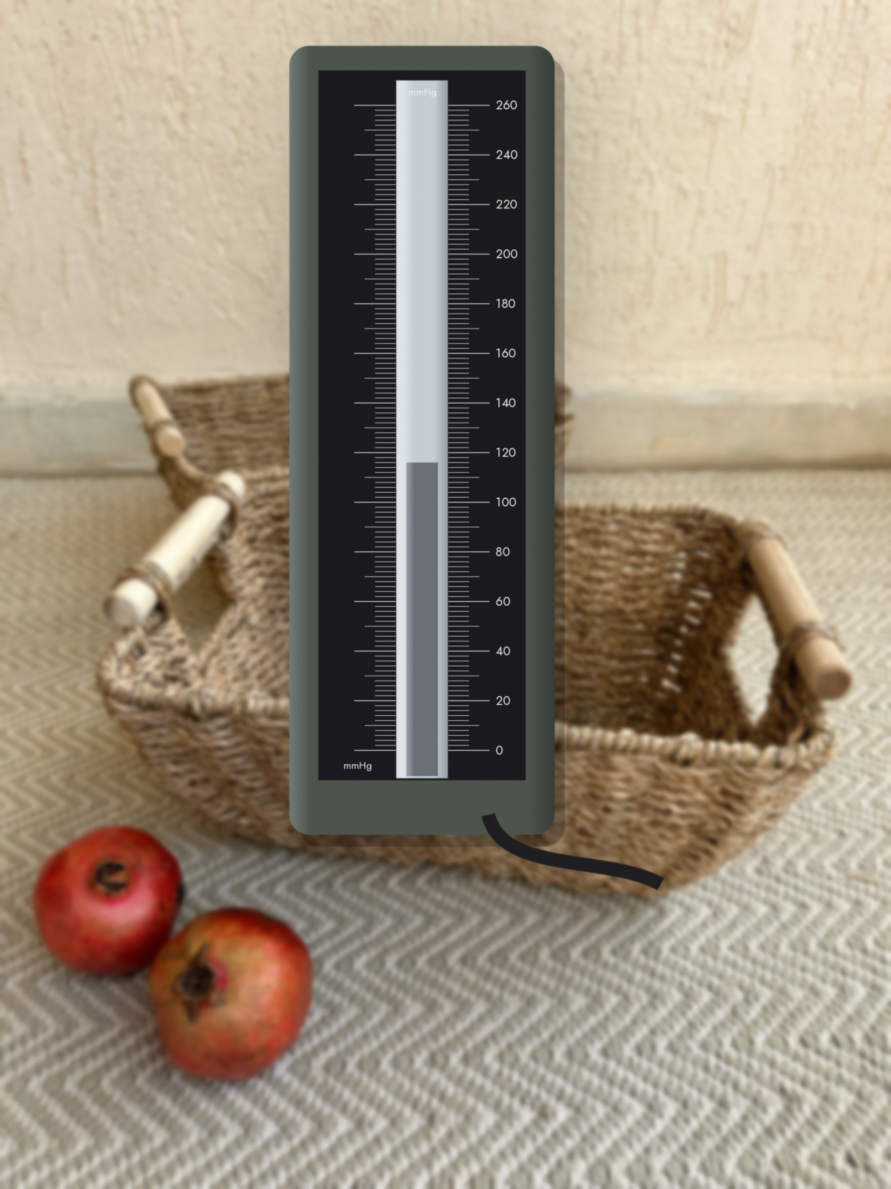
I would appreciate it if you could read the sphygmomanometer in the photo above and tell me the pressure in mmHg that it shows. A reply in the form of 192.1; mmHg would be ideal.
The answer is 116; mmHg
